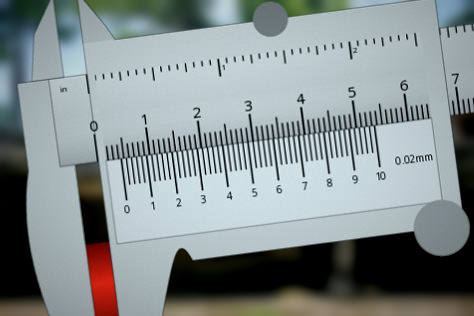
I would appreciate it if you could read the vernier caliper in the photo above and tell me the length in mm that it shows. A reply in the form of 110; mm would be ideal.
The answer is 4.5; mm
